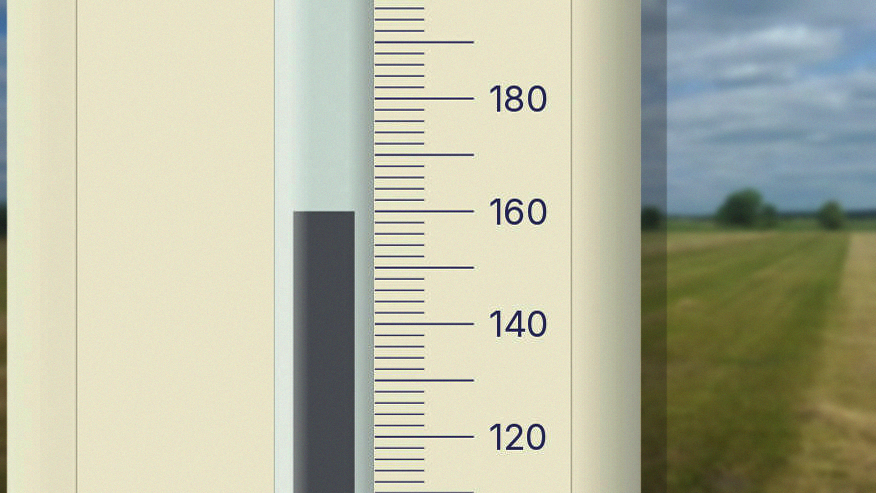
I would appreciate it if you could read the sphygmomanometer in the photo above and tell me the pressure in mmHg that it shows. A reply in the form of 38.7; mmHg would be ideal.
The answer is 160; mmHg
